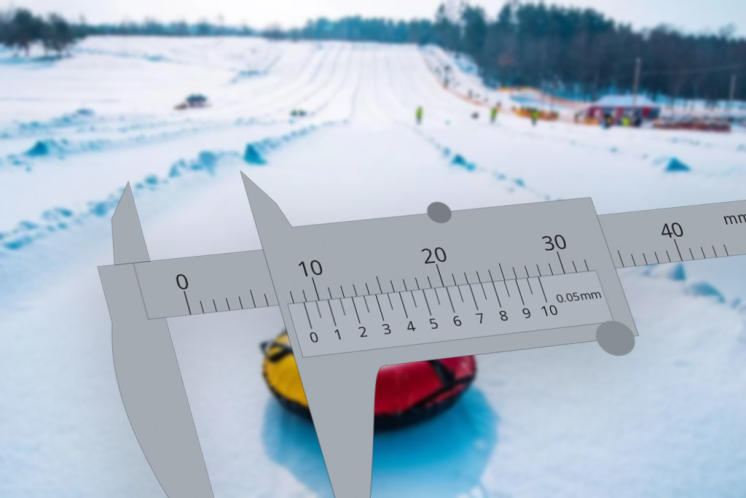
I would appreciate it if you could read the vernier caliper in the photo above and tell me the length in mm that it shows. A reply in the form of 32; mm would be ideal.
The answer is 8.8; mm
